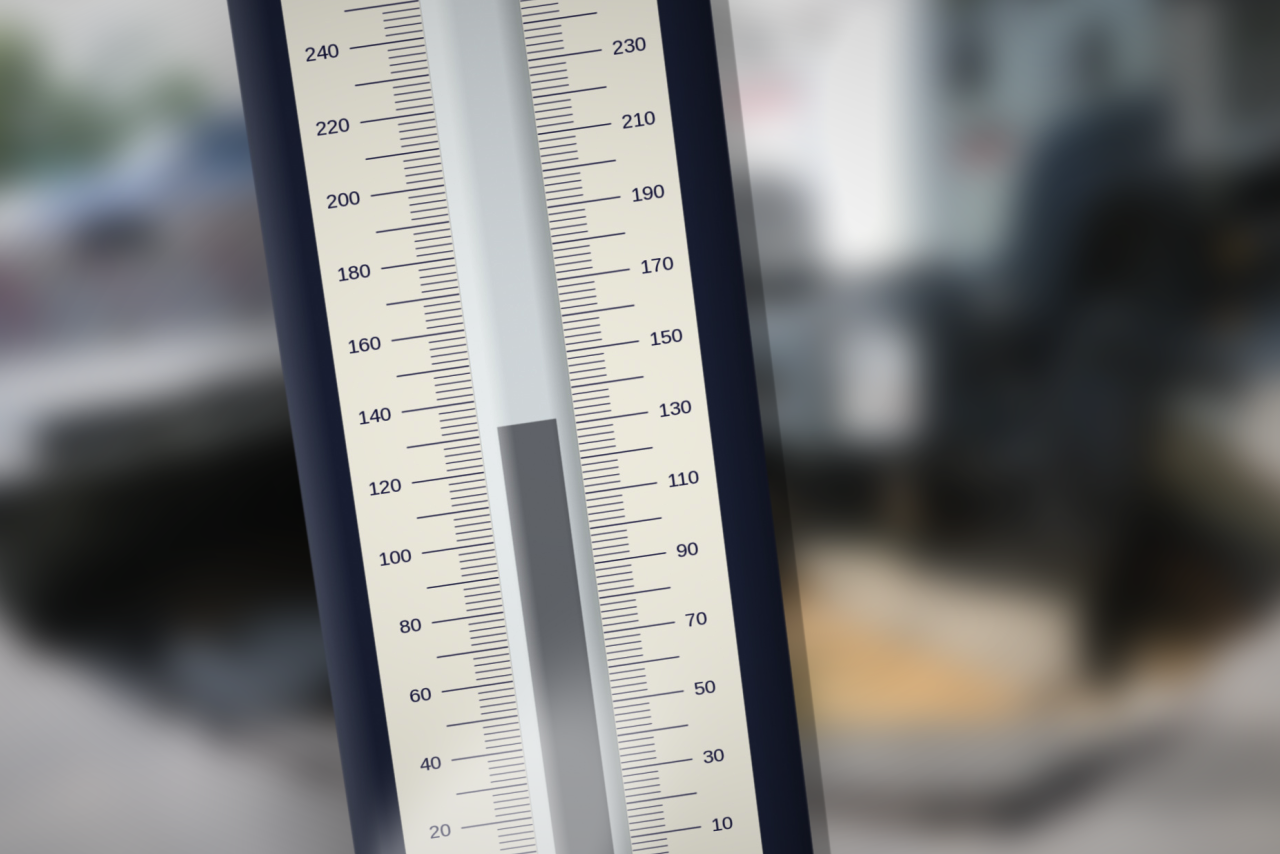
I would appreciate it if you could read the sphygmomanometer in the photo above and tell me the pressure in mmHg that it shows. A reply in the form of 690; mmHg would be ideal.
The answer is 132; mmHg
